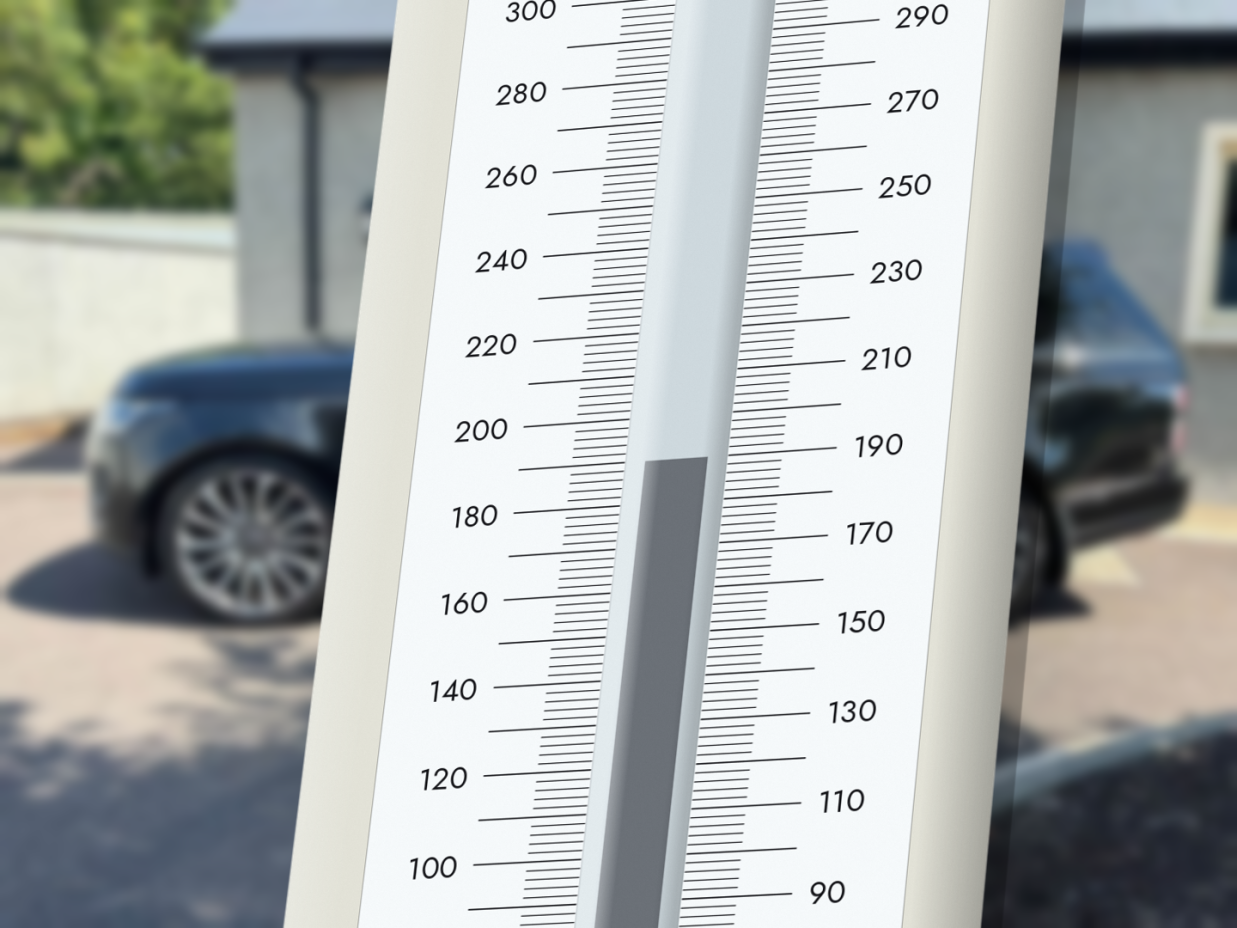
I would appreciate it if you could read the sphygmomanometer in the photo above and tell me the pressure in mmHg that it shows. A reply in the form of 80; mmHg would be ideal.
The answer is 190; mmHg
